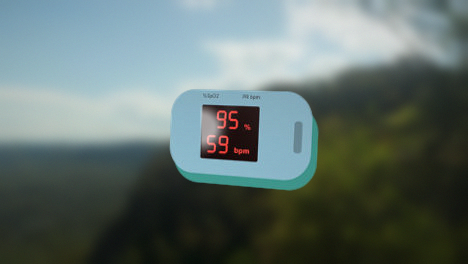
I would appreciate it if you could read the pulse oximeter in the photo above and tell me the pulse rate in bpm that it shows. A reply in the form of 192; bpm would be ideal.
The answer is 59; bpm
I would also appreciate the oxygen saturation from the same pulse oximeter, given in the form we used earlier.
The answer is 95; %
